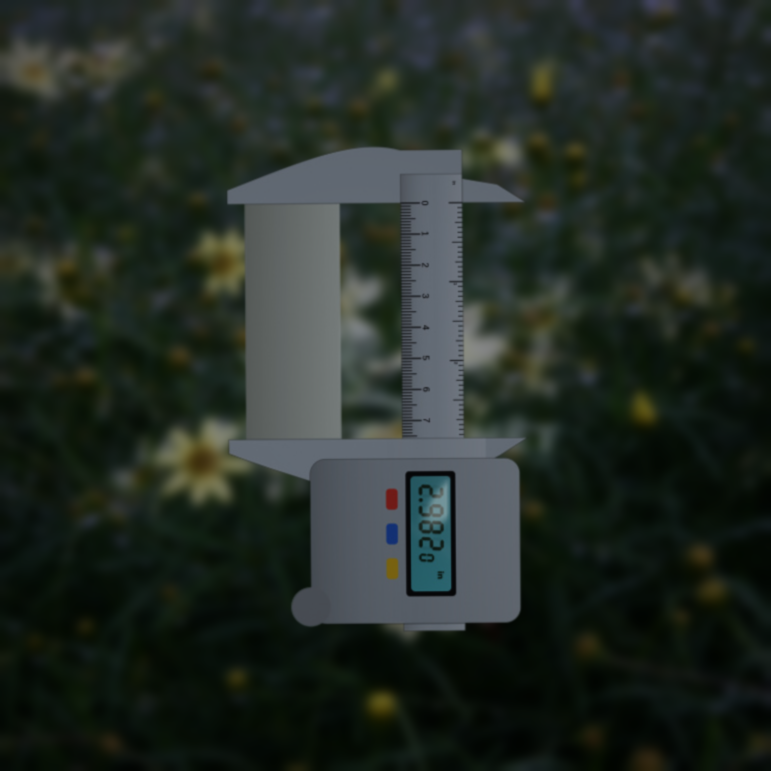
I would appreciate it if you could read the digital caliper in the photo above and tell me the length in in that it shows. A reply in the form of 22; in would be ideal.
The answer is 2.9820; in
